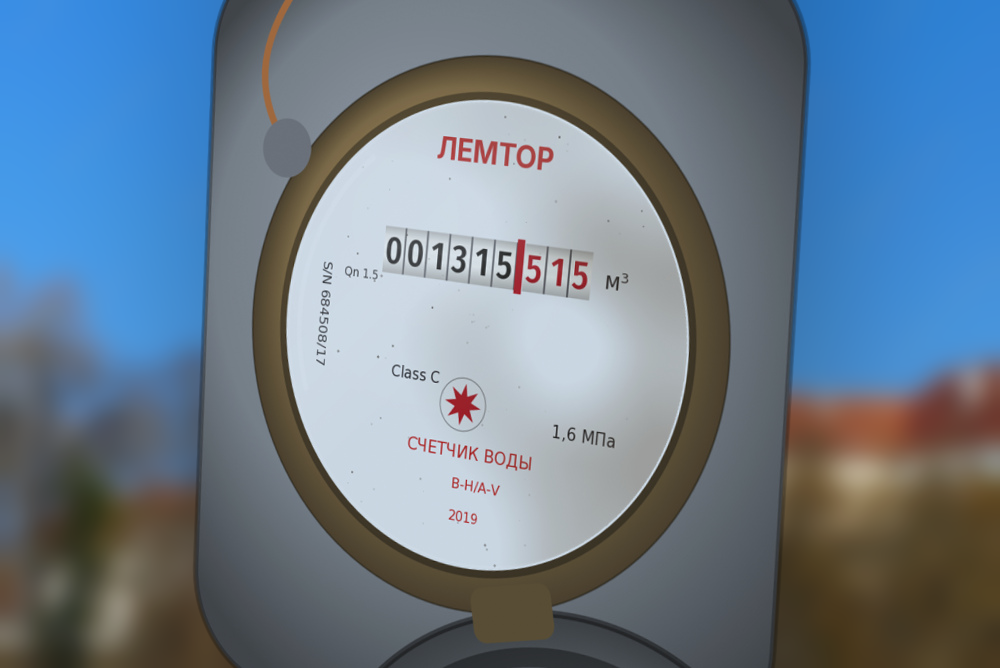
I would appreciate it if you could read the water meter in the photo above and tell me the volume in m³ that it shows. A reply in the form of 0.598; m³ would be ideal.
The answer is 1315.515; m³
